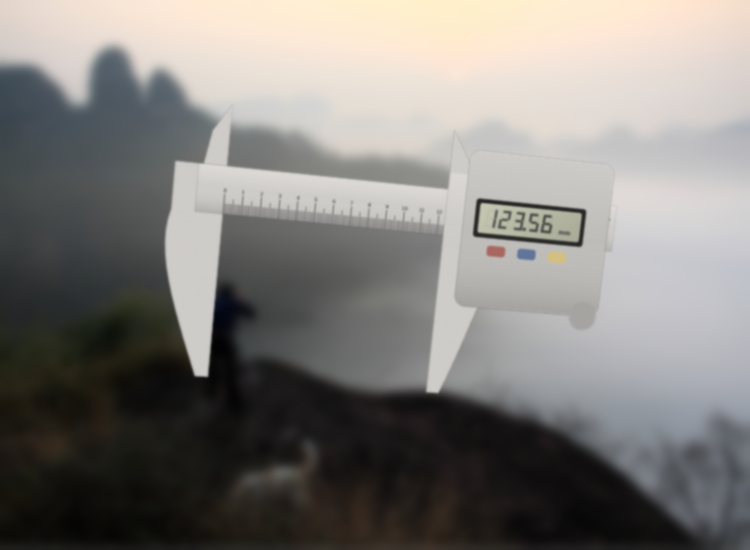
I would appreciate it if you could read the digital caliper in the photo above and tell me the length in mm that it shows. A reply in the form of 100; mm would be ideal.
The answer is 123.56; mm
